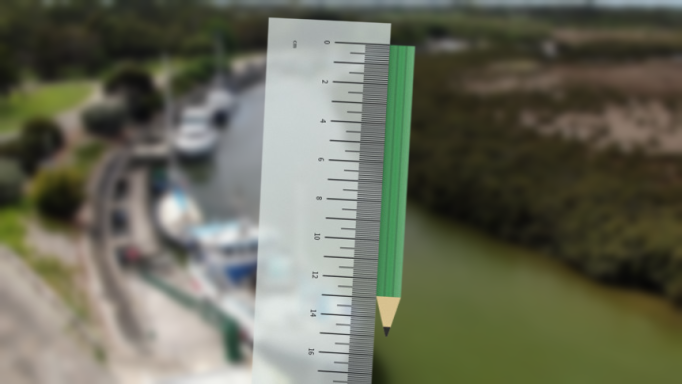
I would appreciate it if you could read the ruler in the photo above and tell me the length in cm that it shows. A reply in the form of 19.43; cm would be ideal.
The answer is 15; cm
